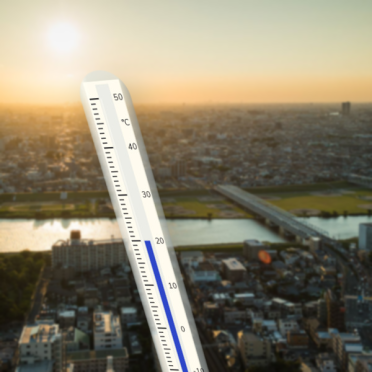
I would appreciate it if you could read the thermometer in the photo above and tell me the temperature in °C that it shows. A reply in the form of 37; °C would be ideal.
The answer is 20; °C
